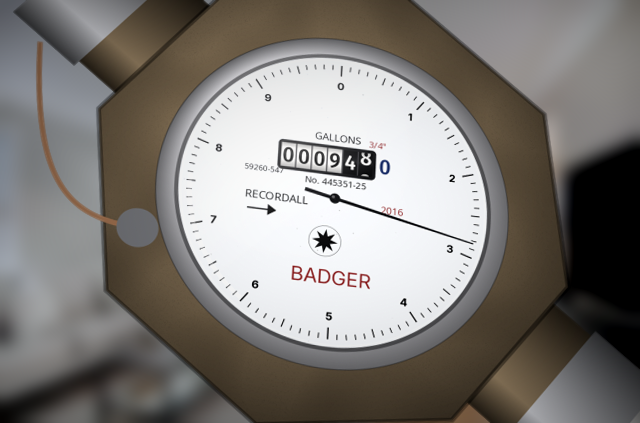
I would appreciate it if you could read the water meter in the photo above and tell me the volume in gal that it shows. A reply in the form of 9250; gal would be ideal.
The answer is 9482.8; gal
